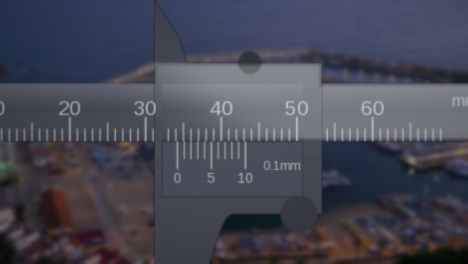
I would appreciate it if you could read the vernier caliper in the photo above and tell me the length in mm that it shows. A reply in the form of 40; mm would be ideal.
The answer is 34.2; mm
